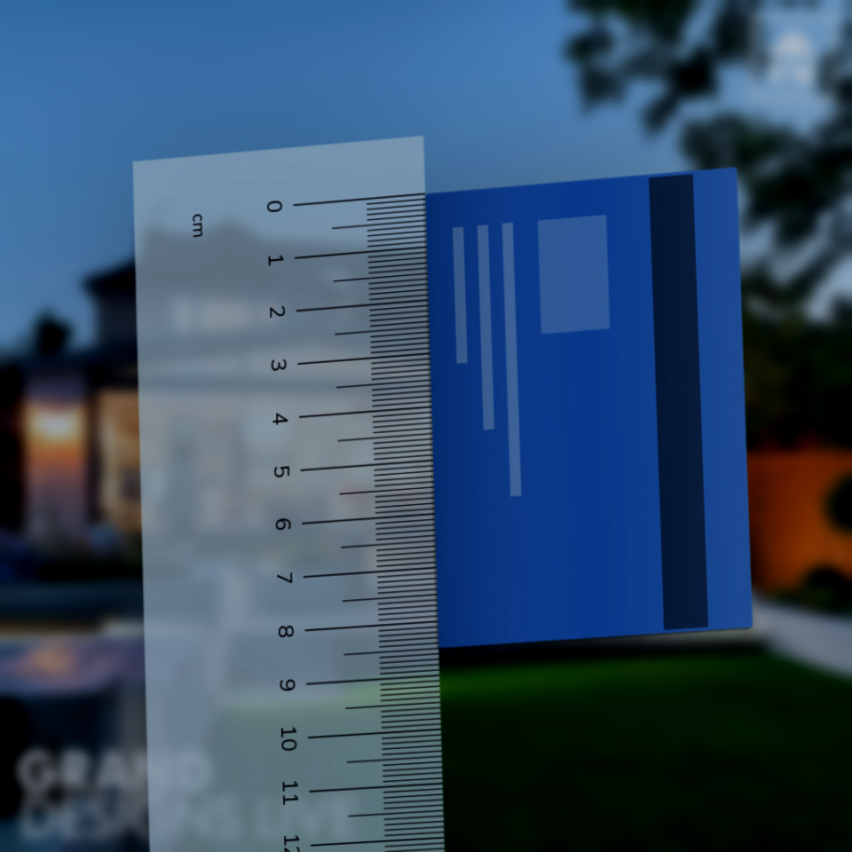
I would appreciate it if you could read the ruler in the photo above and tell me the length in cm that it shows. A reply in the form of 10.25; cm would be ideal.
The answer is 8.5; cm
